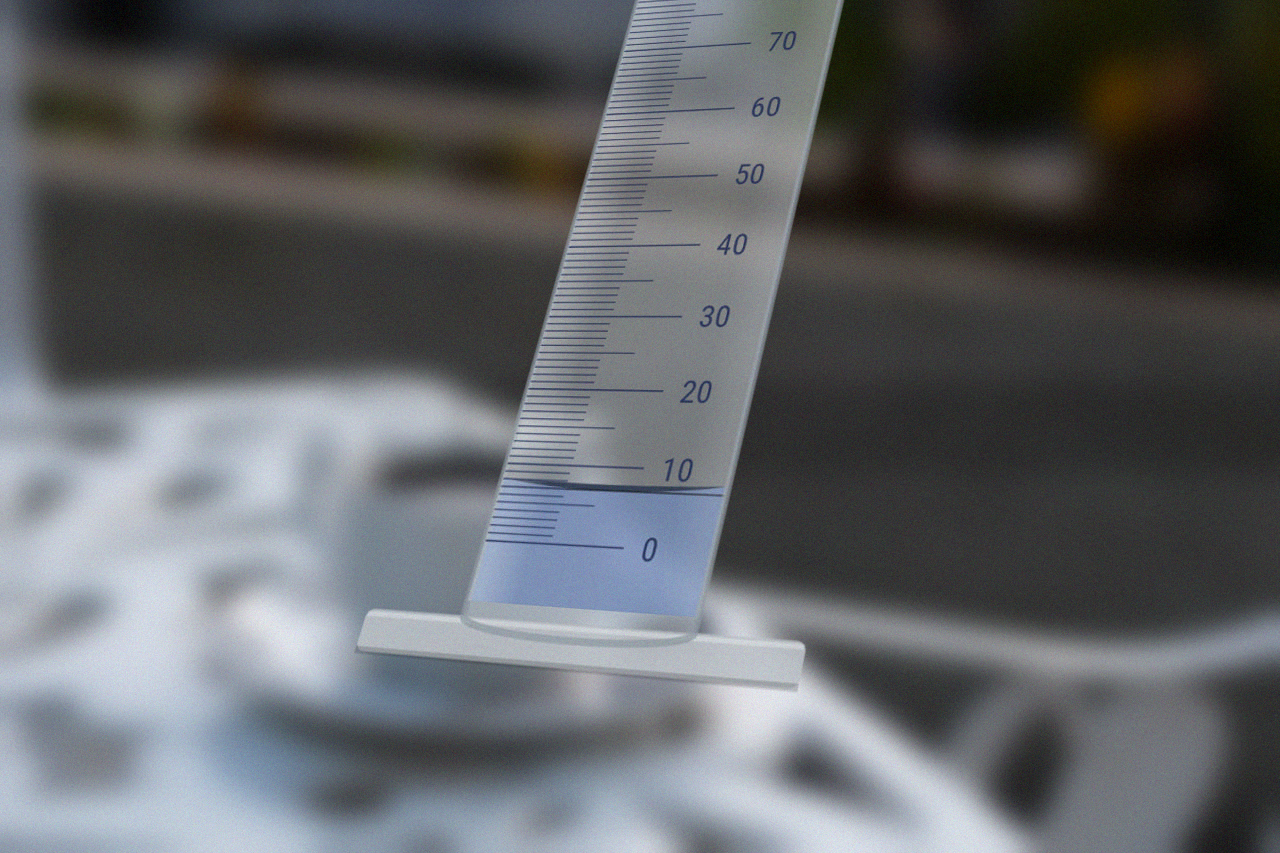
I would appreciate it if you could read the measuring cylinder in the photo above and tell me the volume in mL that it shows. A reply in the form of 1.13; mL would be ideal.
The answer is 7; mL
